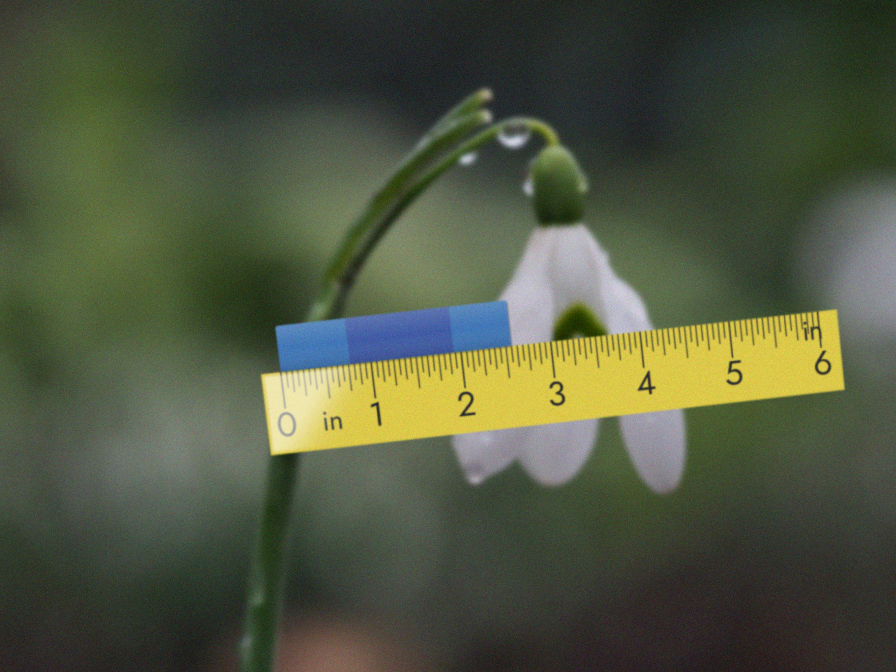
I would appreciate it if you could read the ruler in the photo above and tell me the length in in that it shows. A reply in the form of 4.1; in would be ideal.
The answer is 2.5625; in
